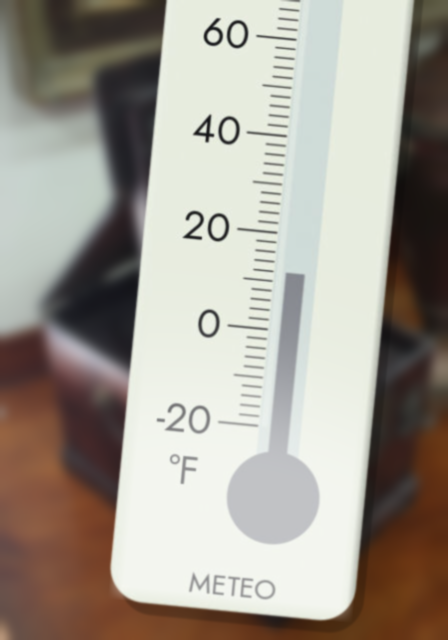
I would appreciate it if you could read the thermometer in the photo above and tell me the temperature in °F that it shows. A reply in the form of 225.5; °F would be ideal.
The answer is 12; °F
